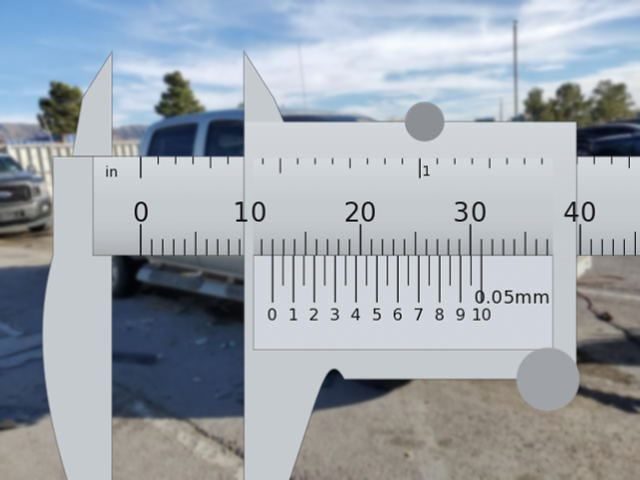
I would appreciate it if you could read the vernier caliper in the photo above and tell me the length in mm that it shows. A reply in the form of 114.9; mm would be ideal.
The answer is 12.0; mm
